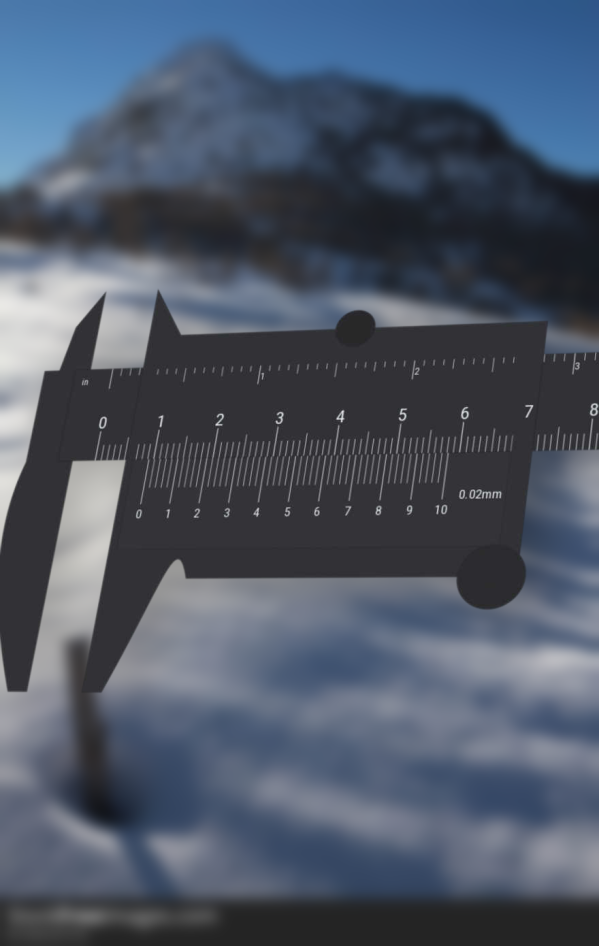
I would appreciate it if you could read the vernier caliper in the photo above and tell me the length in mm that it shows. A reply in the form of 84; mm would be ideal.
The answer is 9.2; mm
